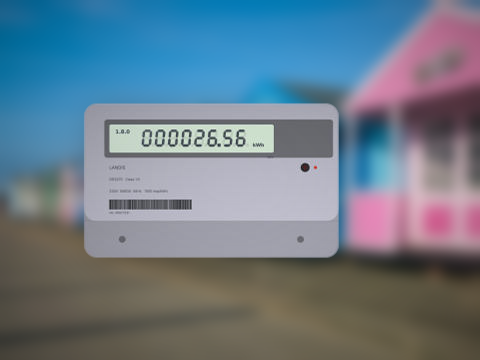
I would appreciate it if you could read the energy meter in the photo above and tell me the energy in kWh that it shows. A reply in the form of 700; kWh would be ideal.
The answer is 26.56; kWh
